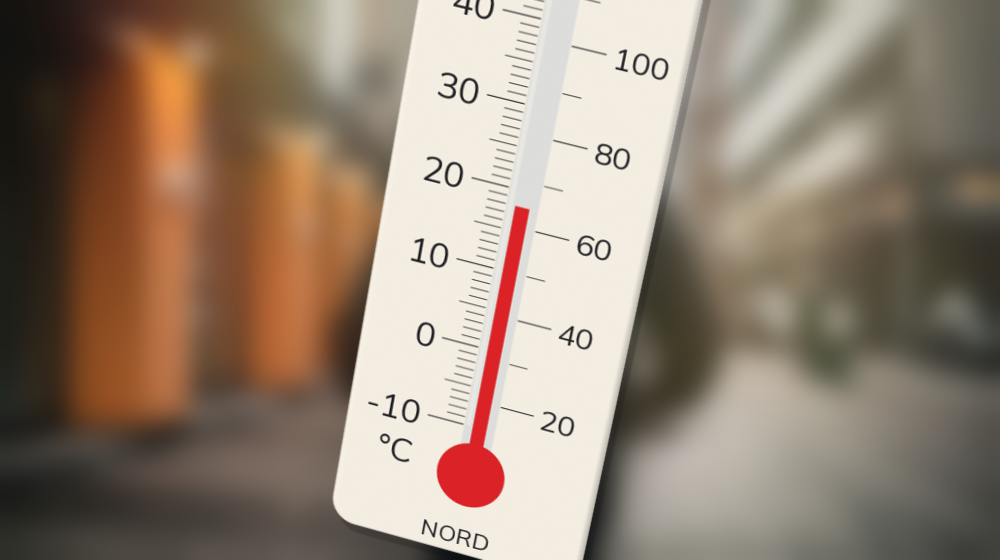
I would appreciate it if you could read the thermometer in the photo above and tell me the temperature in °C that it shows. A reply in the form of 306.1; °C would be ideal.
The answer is 18; °C
